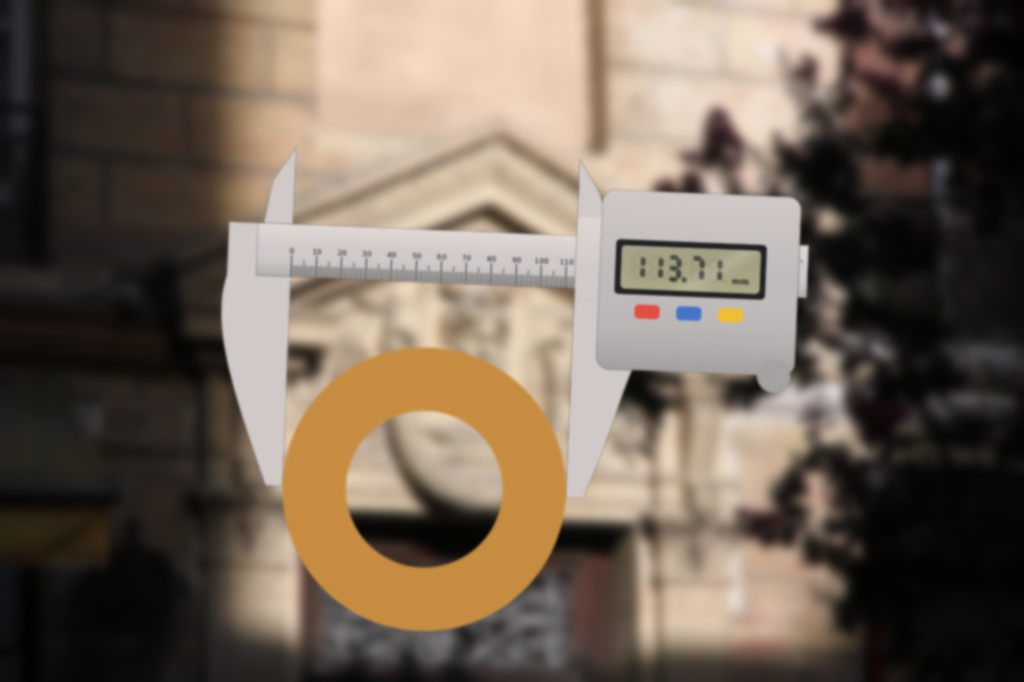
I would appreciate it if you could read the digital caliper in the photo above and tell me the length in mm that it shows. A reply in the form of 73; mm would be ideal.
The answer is 113.71; mm
